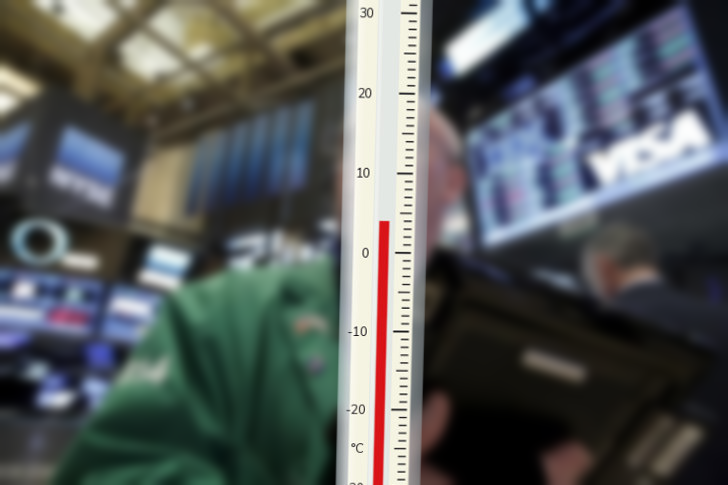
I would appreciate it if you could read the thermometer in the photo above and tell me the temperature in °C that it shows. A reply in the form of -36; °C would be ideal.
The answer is 4; °C
